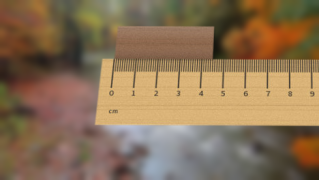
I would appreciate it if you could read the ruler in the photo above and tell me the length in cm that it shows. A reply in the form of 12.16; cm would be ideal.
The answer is 4.5; cm
